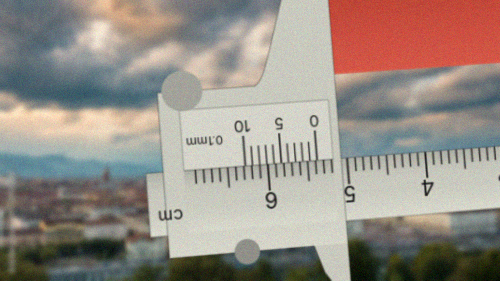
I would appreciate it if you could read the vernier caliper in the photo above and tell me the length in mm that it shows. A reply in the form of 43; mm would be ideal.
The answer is 53.8; mm
